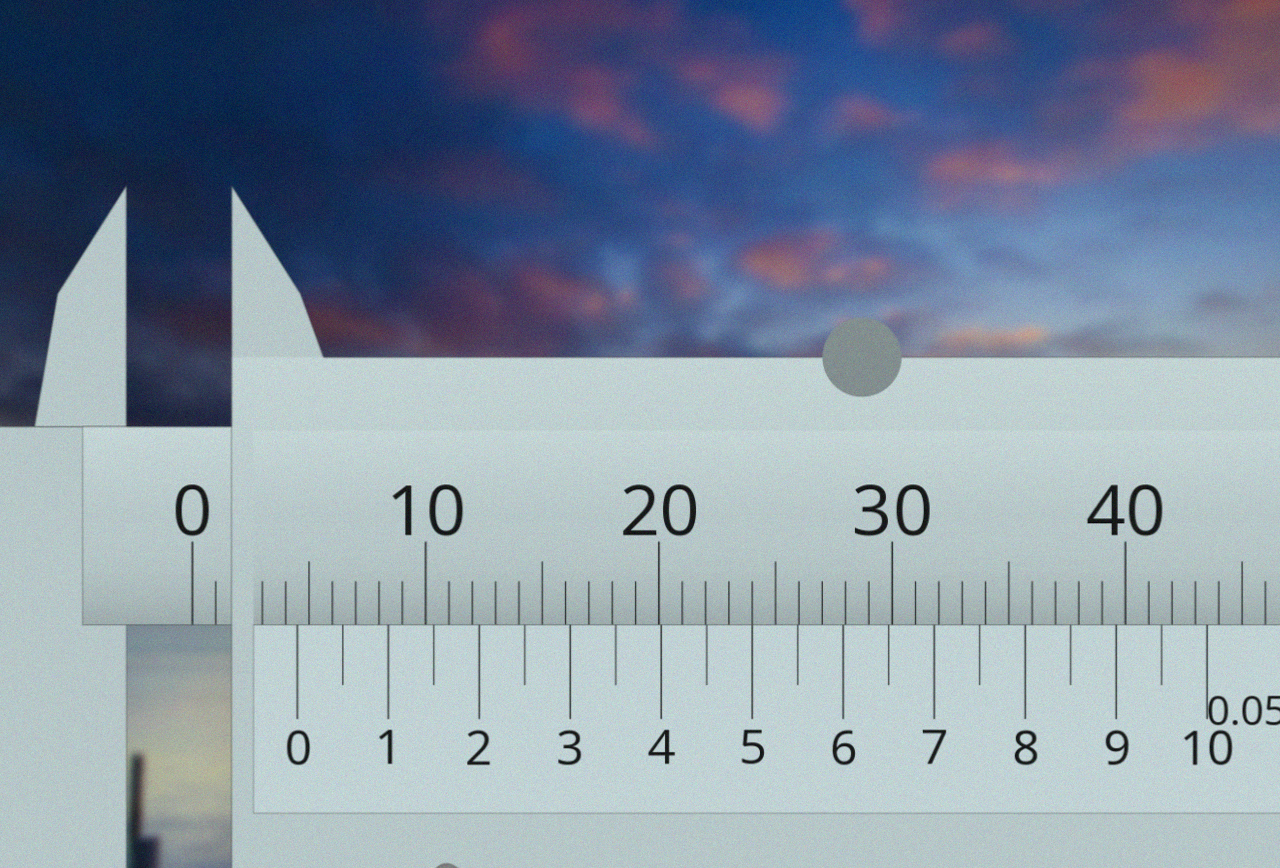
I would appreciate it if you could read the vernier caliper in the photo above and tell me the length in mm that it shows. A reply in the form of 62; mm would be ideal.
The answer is 4.50; mm
